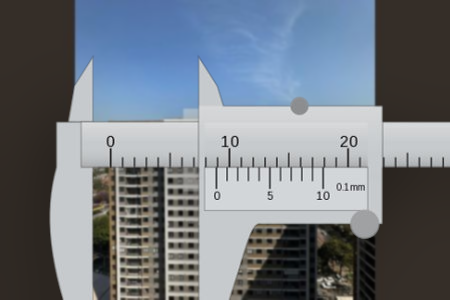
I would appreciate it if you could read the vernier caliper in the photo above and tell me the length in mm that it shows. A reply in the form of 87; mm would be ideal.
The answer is 8.9; mm
